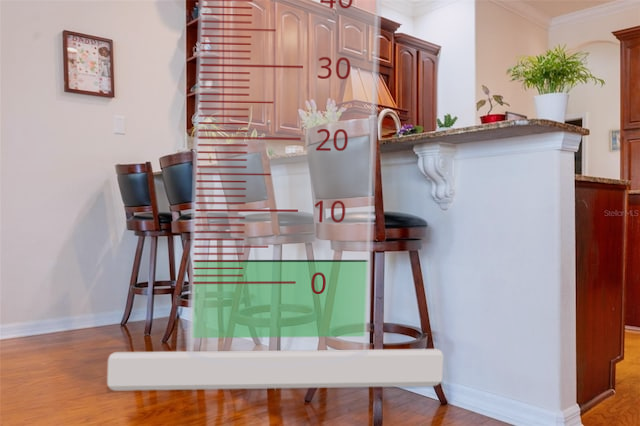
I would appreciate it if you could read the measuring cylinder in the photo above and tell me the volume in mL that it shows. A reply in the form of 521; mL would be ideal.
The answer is 3; mL
